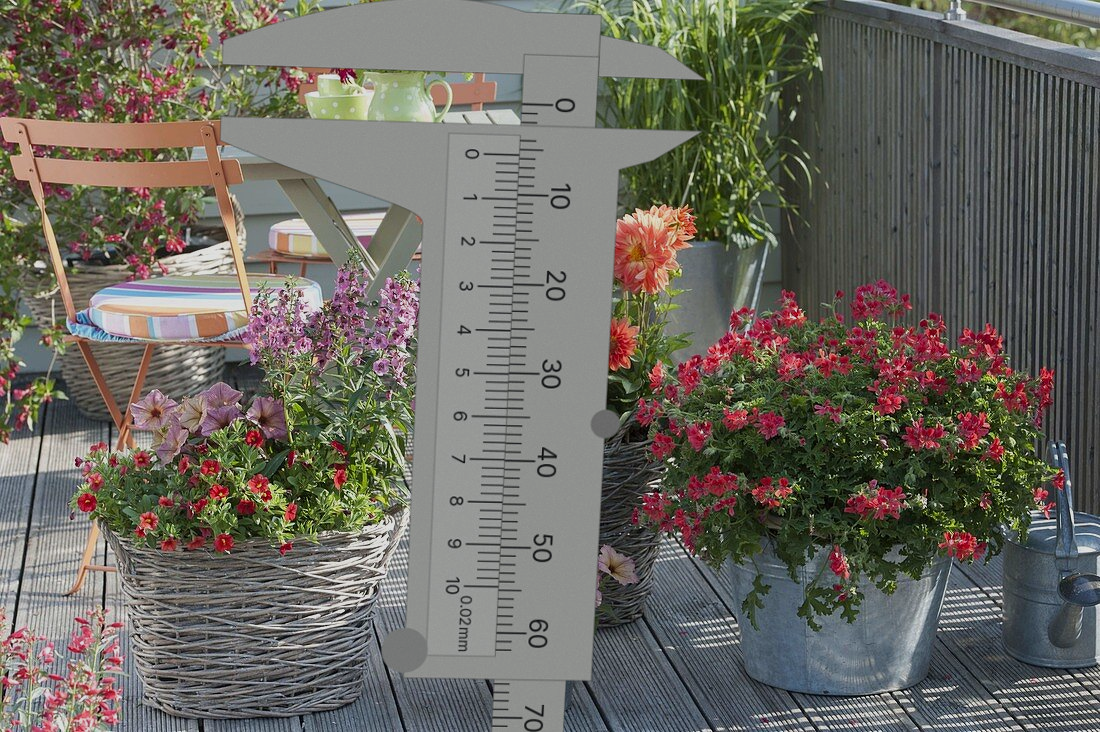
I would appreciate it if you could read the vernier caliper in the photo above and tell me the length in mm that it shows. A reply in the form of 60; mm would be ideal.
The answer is 5.6; mm
